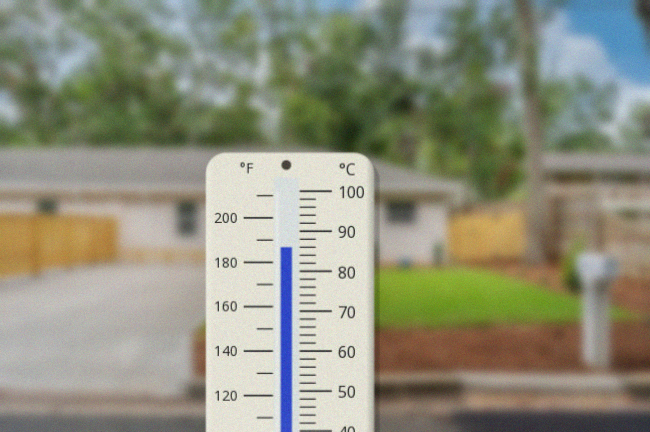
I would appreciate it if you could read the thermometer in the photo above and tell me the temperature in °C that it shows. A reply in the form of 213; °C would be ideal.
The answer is 86; °C
